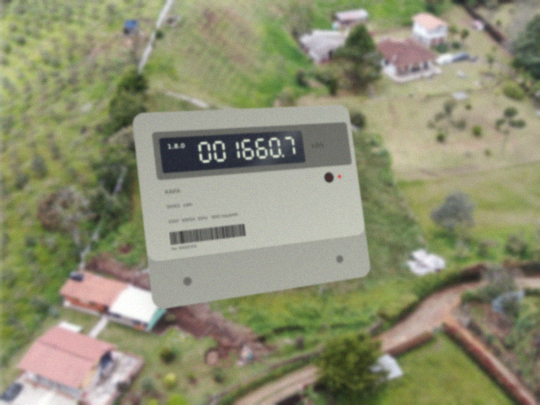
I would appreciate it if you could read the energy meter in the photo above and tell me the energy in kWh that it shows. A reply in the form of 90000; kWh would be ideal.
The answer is 1660.7; kWh
